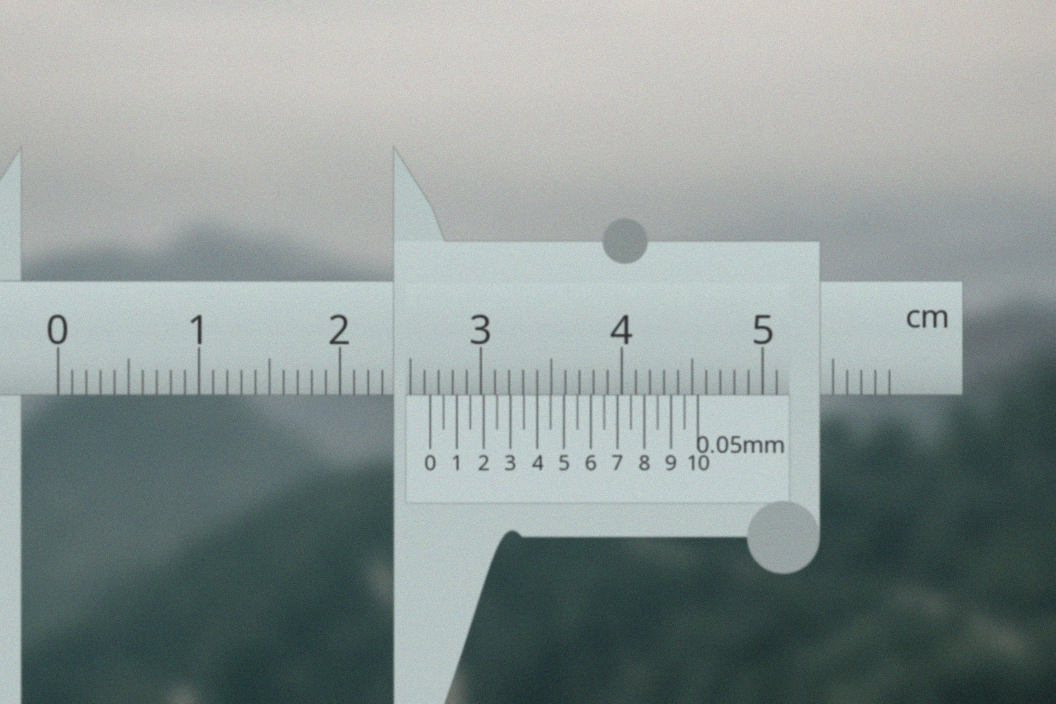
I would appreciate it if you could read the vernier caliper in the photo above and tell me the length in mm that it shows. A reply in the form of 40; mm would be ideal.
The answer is 26.4; mm
